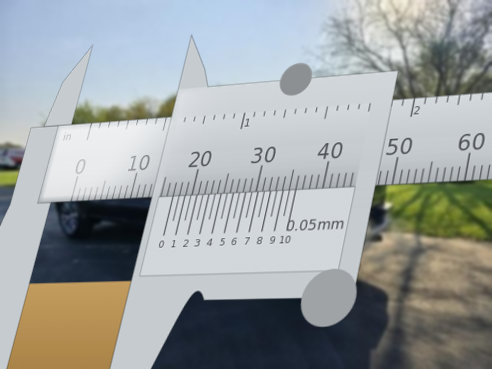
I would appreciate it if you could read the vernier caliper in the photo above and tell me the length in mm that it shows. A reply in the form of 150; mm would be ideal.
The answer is 17.0; mm
